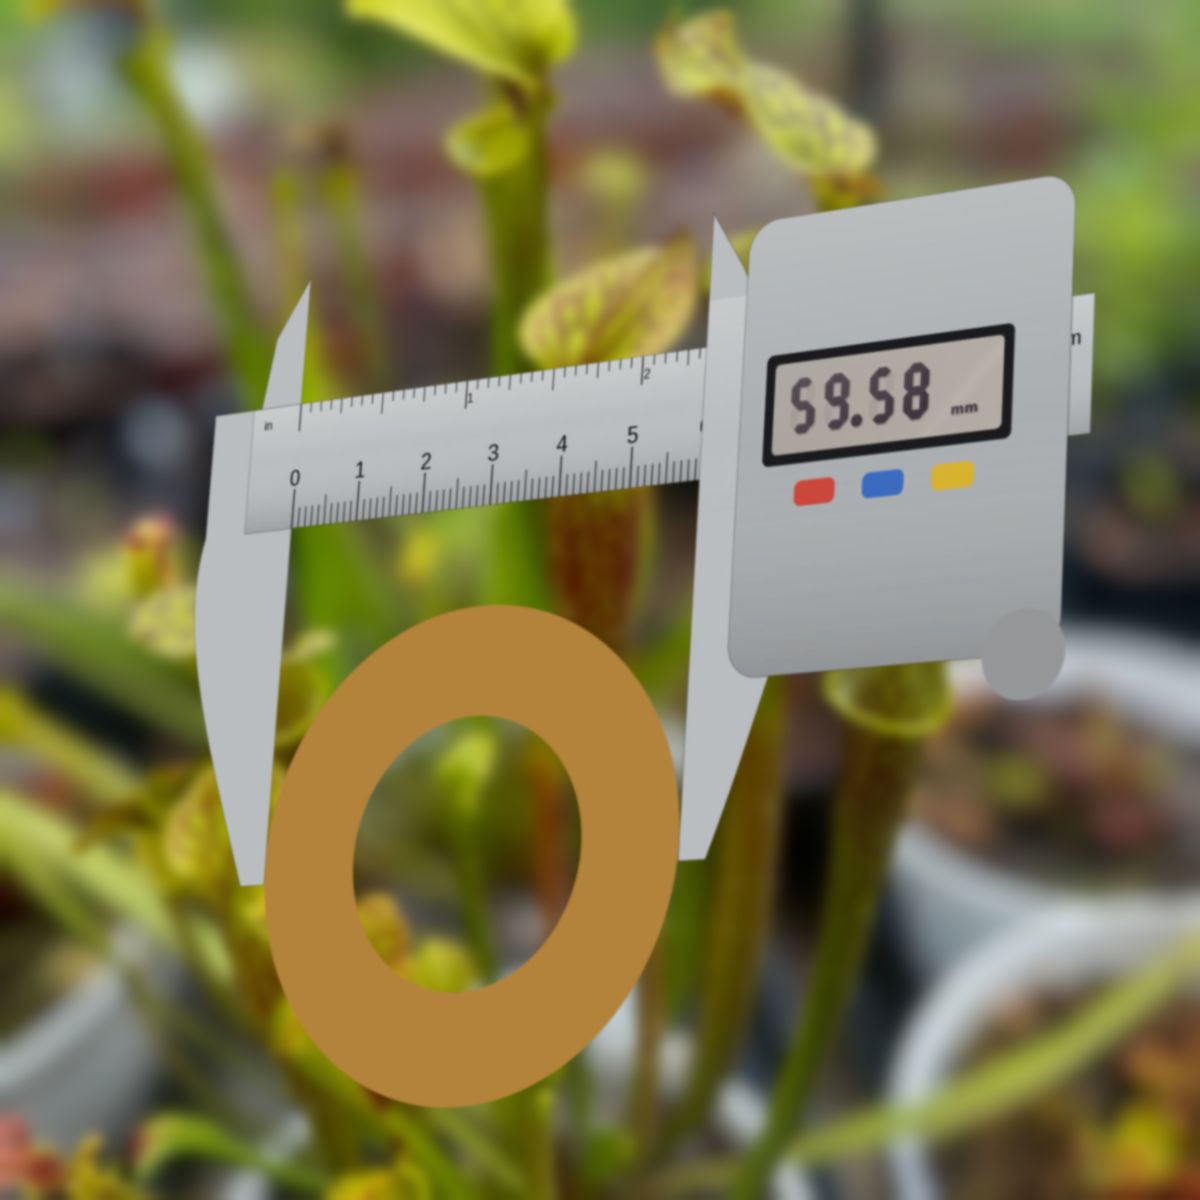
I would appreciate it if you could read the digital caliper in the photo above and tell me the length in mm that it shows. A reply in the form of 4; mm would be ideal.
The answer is 59.58; mm
